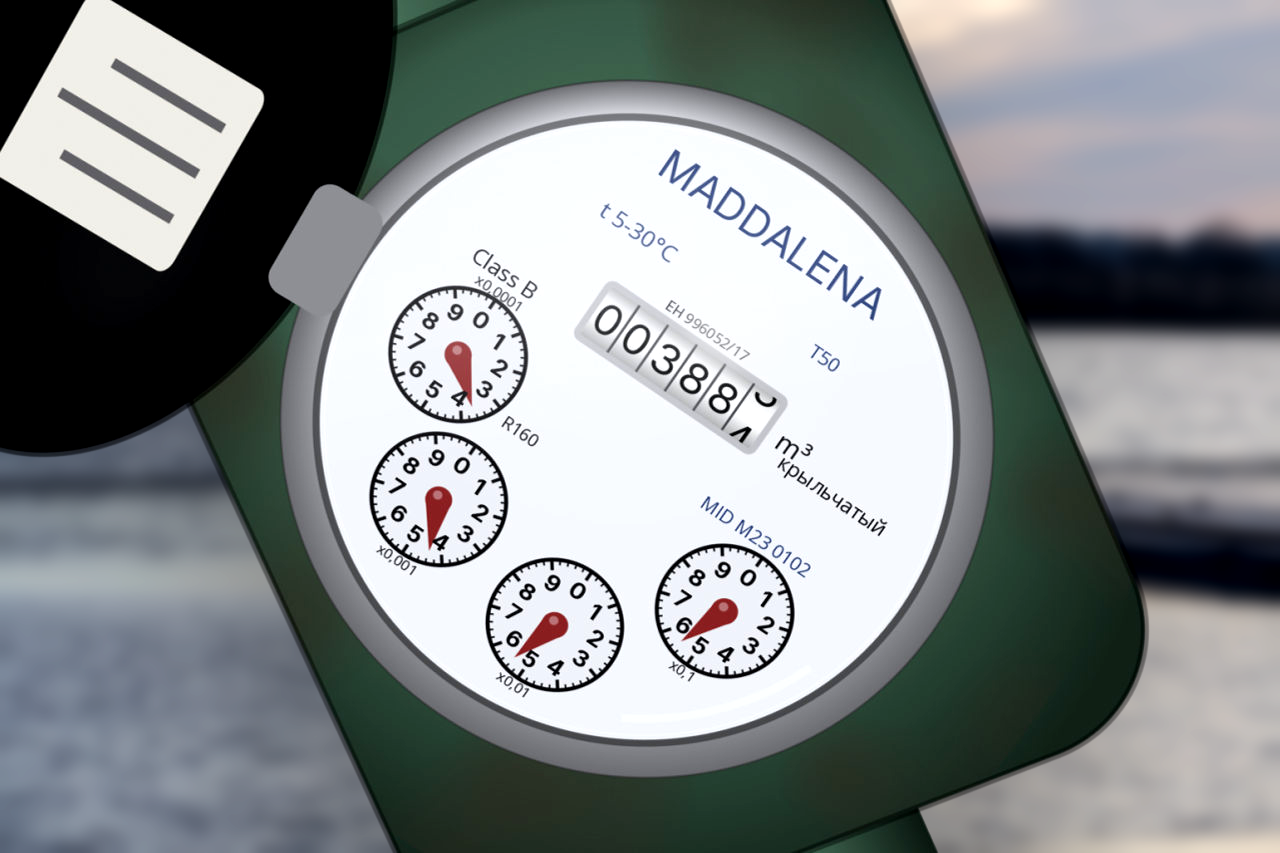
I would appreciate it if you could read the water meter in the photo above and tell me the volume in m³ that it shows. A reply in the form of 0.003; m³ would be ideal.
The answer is 3883.5543; m³
